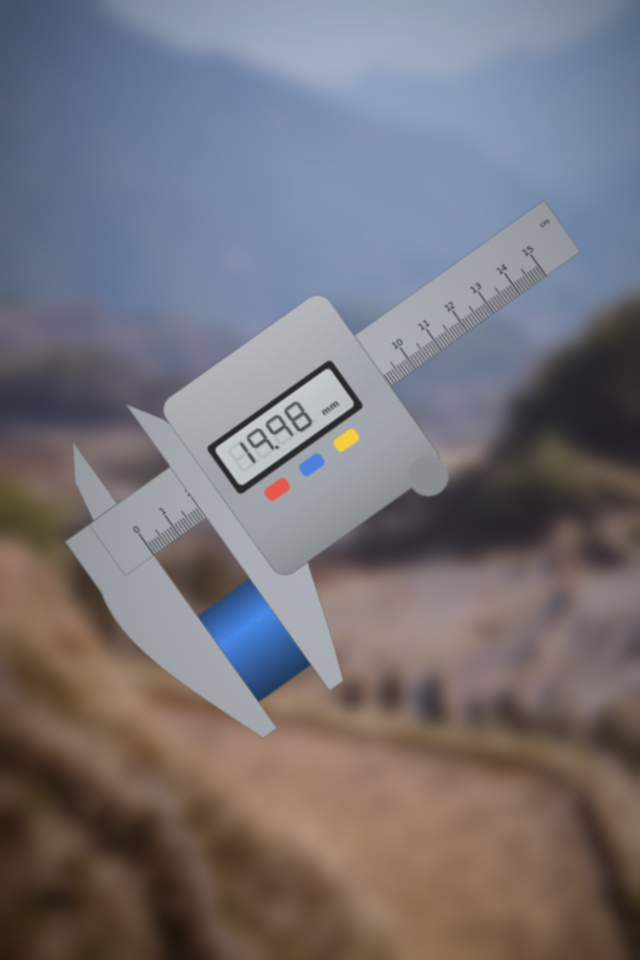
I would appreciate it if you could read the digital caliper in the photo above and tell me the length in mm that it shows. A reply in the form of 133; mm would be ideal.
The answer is 19.98; mm
